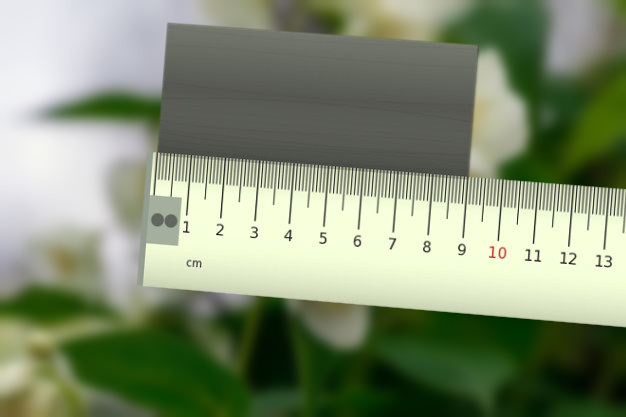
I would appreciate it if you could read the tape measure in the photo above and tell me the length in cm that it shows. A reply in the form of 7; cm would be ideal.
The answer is 9; cm
